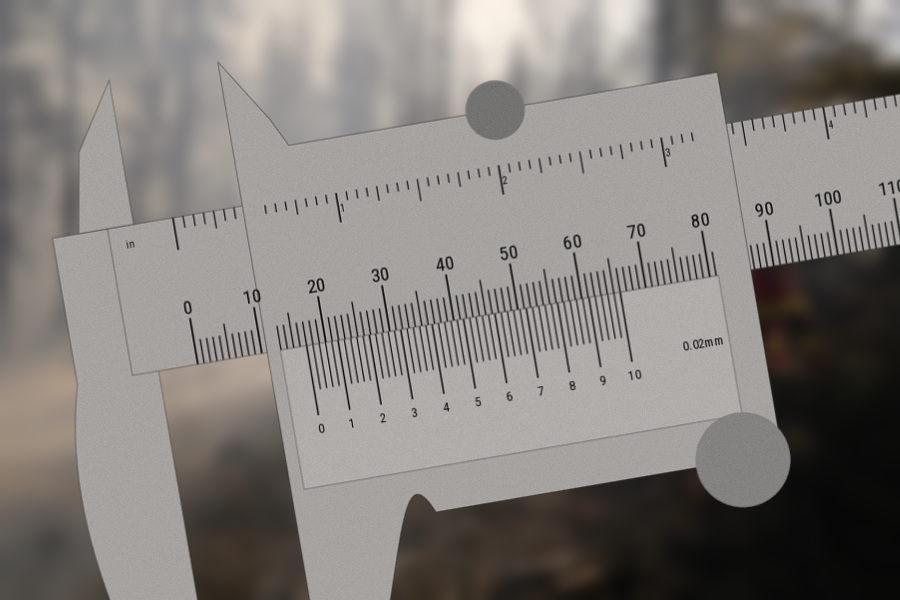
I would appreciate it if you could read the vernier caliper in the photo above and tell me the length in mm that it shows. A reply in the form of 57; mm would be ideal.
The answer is 17.0; mm
